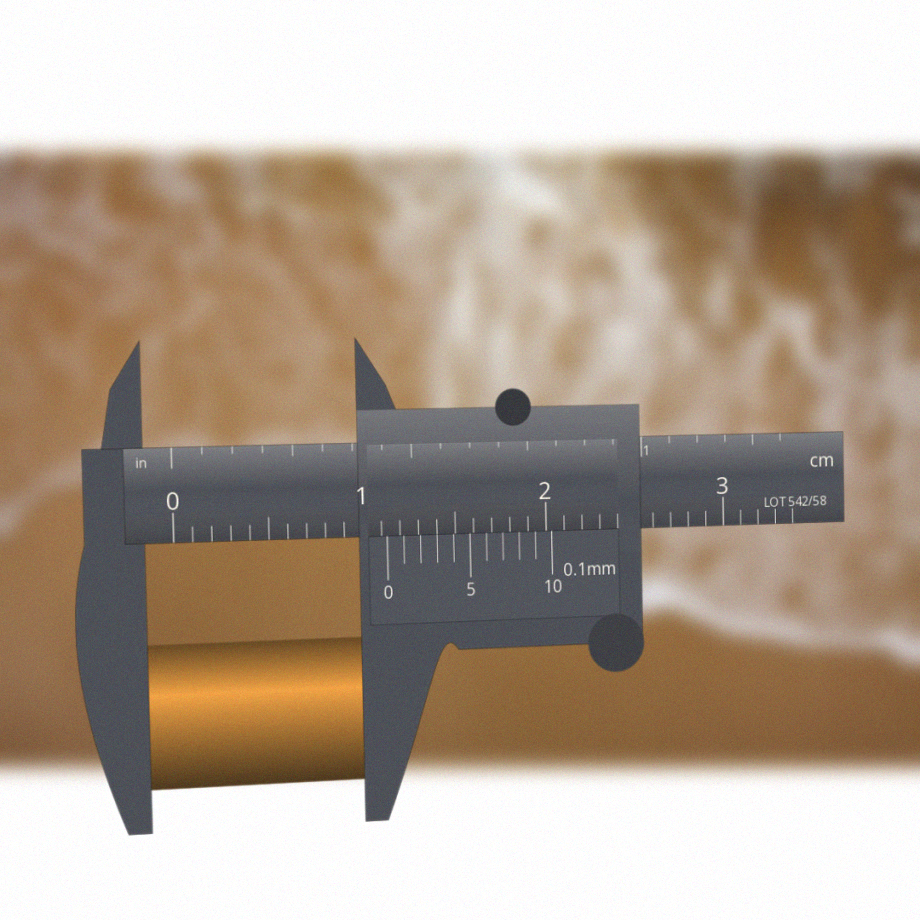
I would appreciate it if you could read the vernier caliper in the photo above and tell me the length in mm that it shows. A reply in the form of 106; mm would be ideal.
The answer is 11.3; mm
